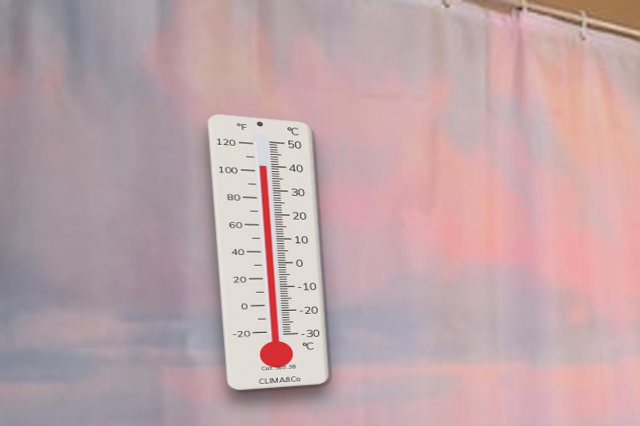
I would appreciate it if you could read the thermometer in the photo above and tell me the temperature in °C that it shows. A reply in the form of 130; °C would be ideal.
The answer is 40; °C
